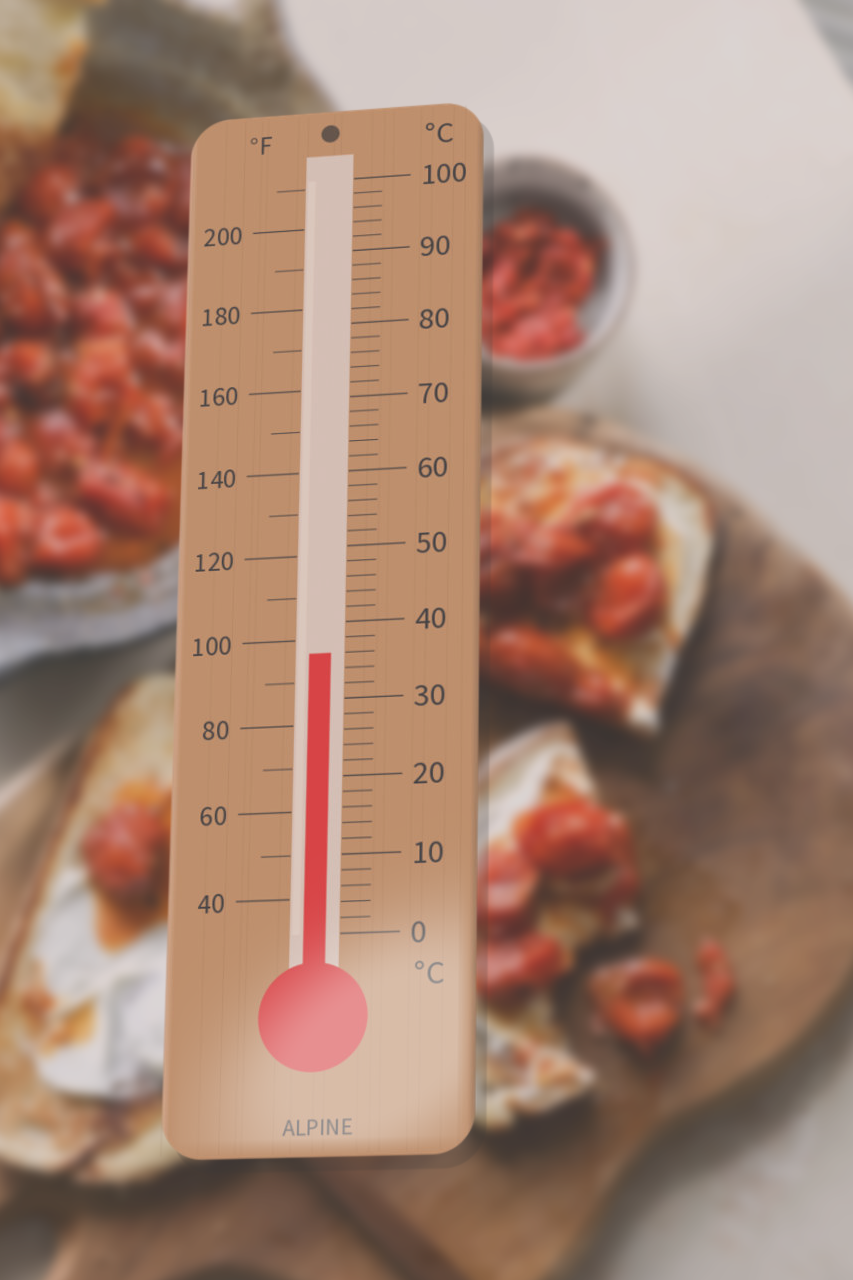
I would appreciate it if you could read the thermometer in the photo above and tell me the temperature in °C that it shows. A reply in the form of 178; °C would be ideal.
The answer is 36; °C
